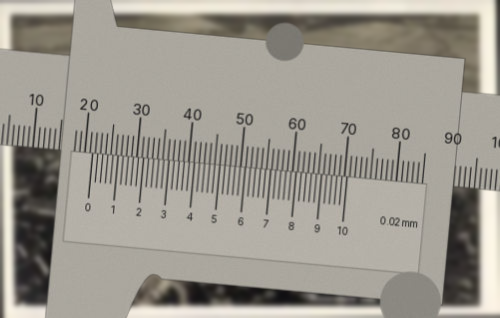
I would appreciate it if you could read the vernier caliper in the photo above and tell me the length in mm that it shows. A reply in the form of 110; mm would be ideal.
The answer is 21.5; mm
